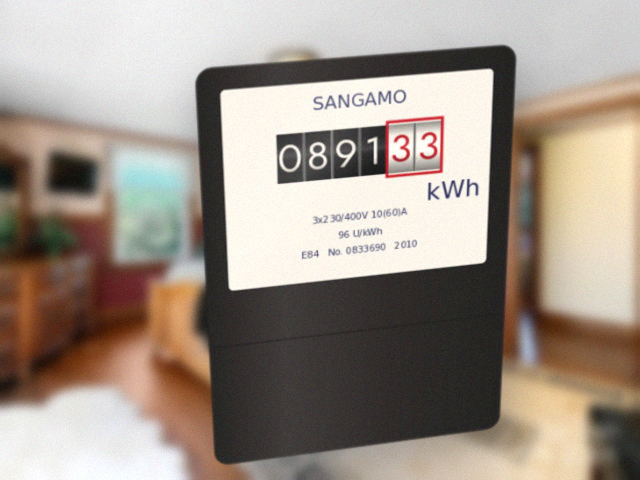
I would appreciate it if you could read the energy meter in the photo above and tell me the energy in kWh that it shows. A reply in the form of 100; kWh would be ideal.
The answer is 891.33; kWh
